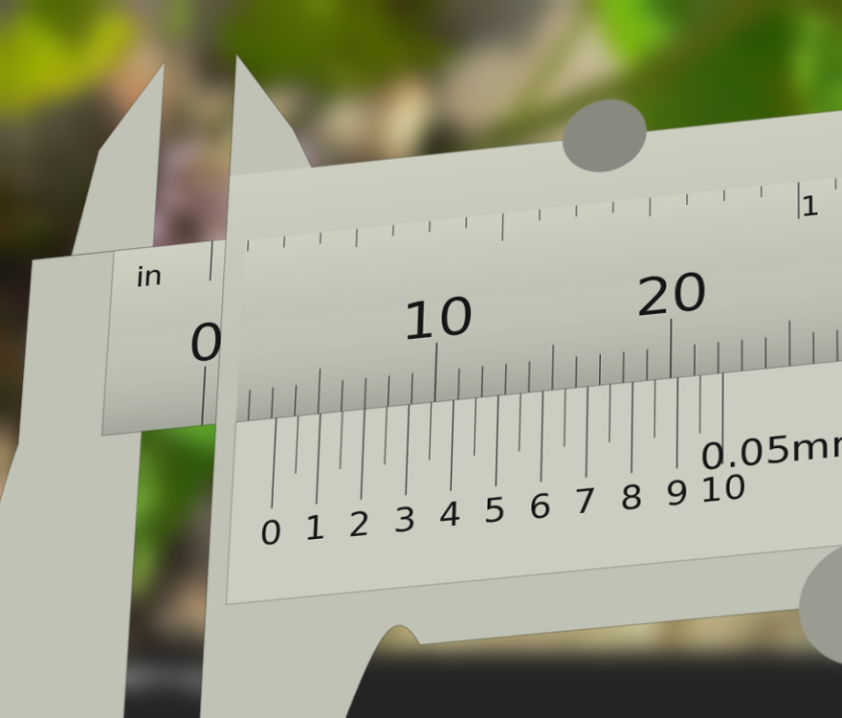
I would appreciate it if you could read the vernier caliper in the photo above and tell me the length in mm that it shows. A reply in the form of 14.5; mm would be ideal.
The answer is 3.20; mm
